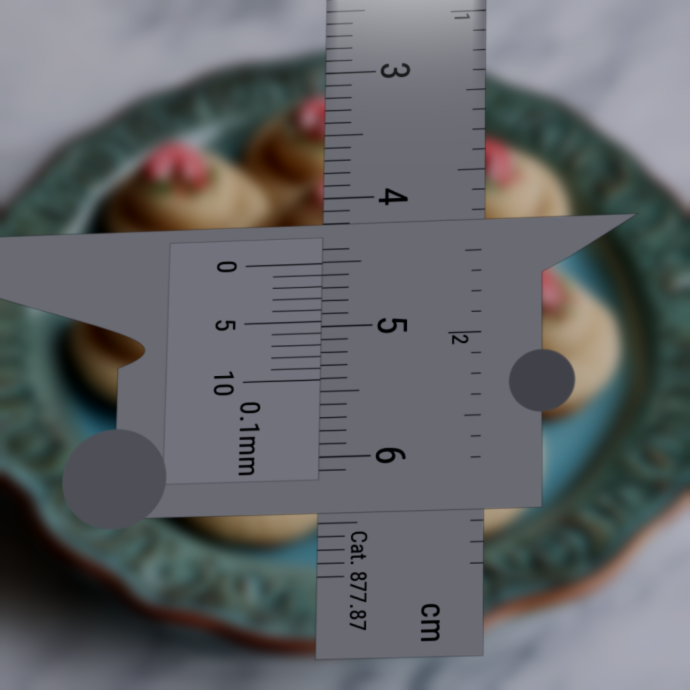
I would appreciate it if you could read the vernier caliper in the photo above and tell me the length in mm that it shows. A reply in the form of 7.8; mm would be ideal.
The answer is 45.1; mm
